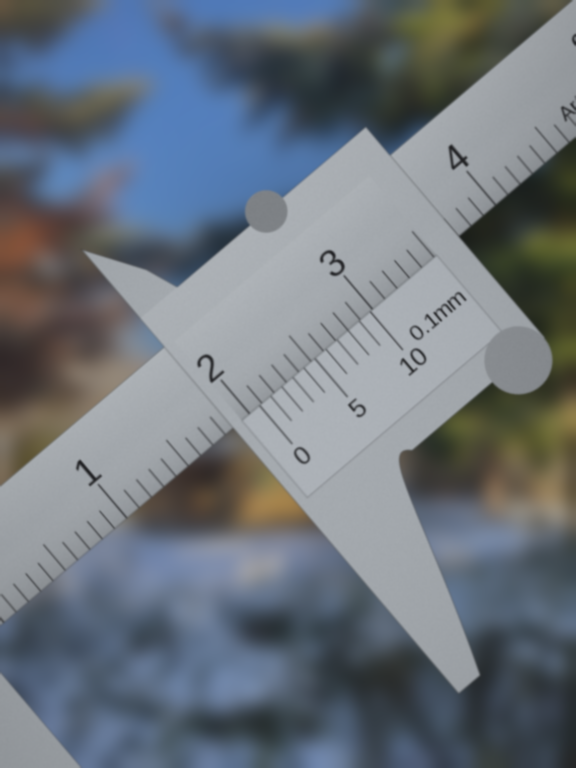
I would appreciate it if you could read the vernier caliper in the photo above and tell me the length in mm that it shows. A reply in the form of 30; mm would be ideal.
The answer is 20.8; mm
